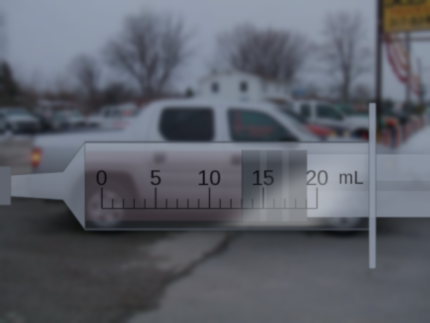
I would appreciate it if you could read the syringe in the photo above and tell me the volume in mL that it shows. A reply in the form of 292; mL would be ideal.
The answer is 13; mL
